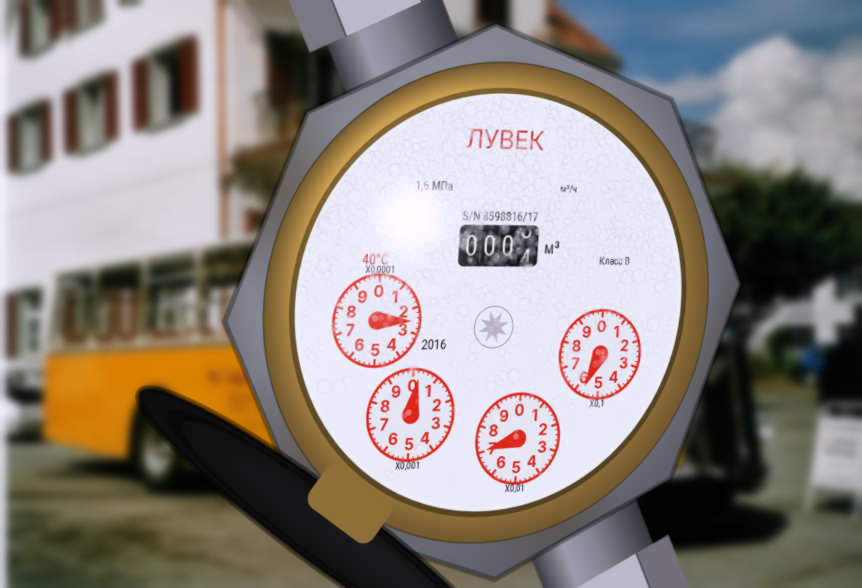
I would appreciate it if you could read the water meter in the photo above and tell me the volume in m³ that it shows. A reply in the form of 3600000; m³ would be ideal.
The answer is 3.5702; m³
